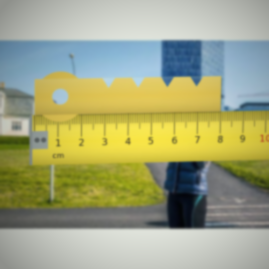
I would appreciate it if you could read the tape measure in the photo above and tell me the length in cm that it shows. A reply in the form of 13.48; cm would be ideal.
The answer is 8; cm
